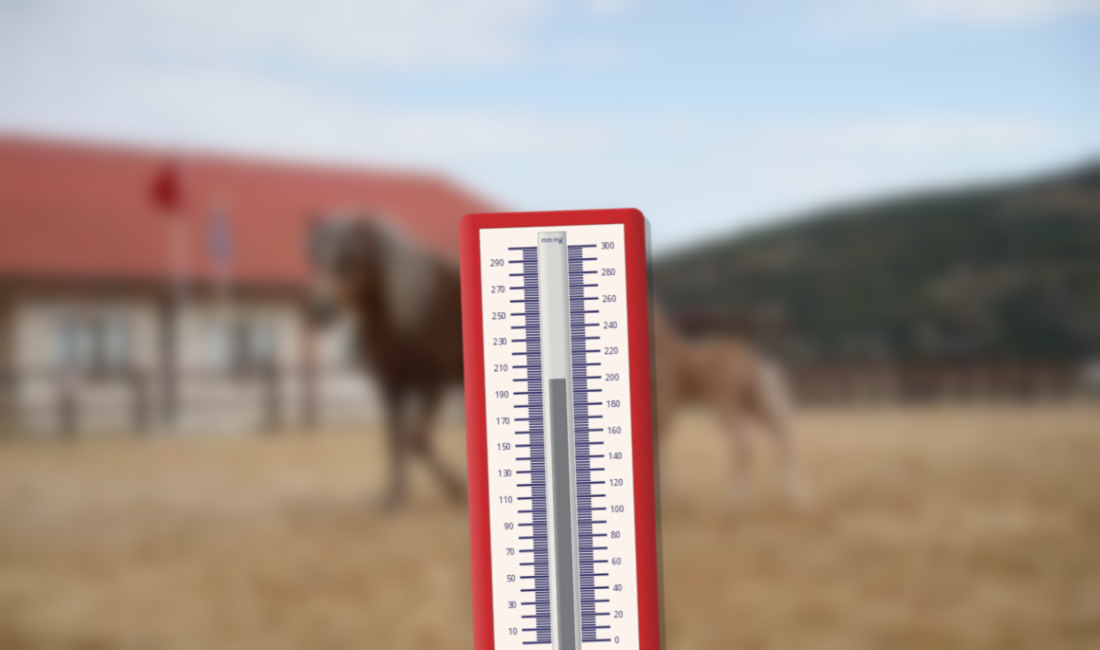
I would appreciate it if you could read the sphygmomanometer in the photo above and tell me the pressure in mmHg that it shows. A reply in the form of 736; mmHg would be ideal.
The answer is 200; mmHg
